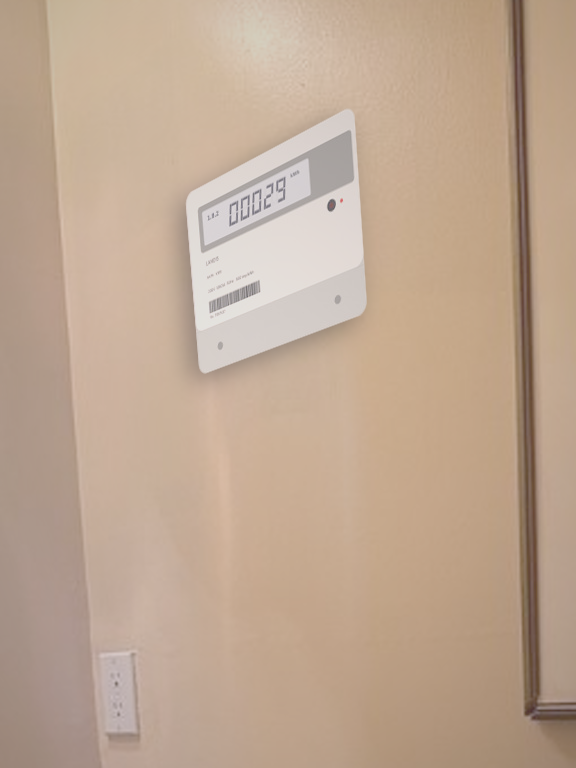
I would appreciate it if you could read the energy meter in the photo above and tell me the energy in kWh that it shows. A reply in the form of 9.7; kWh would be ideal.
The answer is 29; kWh
